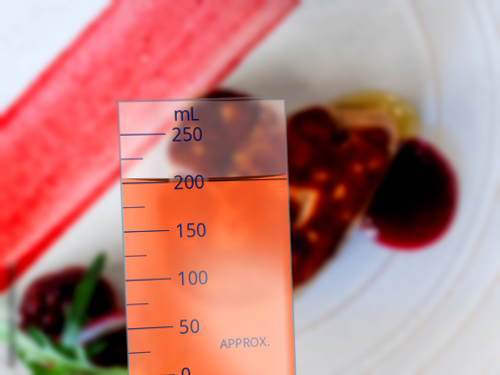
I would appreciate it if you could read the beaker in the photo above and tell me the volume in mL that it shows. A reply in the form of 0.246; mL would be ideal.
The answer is 200; mL
